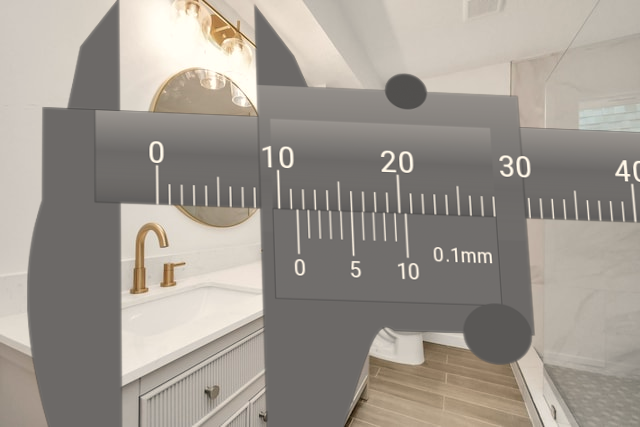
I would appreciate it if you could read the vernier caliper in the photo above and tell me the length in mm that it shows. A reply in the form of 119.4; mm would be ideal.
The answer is 11.5; mm
